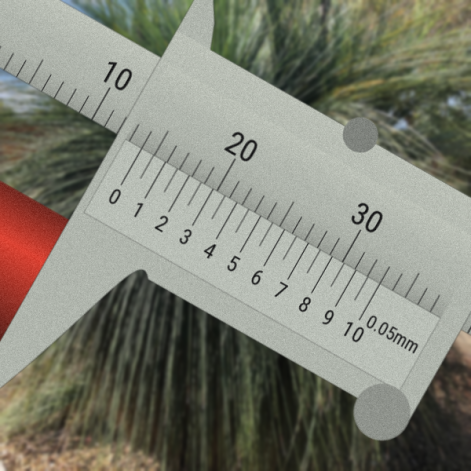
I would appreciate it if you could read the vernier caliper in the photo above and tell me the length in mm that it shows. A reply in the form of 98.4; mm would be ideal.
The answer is 14.0; mm
